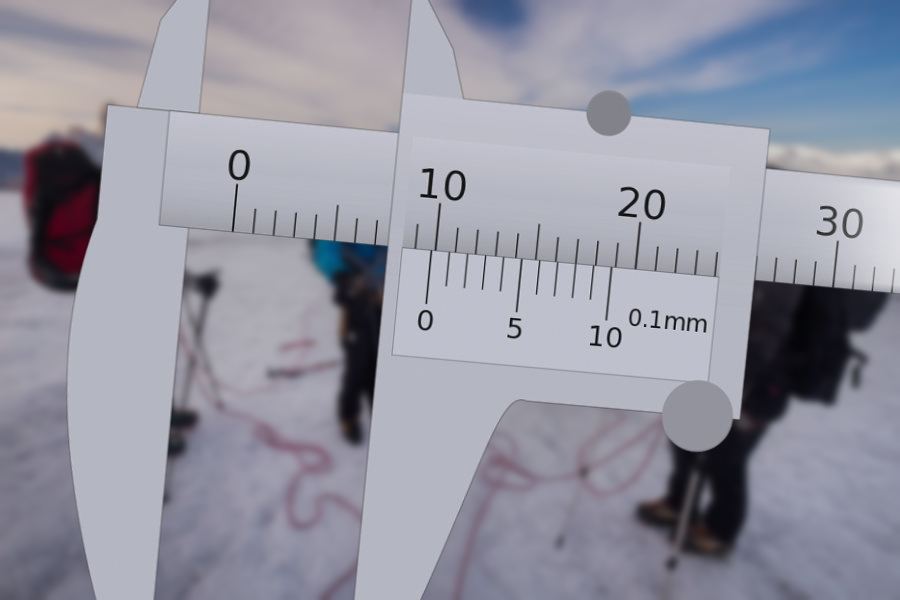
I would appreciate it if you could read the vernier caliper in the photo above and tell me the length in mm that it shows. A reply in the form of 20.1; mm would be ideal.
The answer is 9.8; mm
